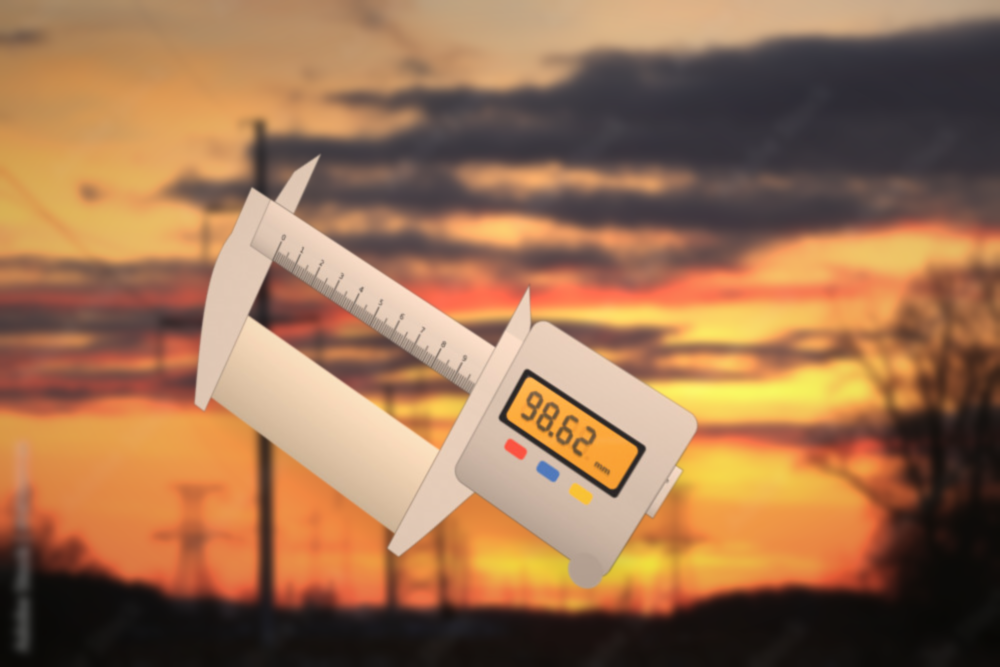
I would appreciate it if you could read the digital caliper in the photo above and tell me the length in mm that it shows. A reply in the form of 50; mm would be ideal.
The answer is 98.62; mm
